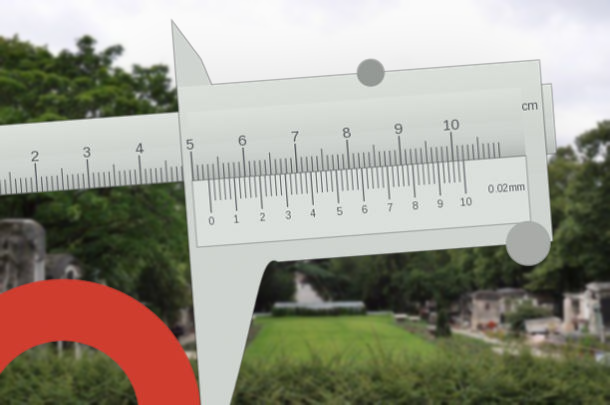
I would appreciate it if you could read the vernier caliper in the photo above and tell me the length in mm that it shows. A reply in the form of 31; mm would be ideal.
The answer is 53.0; mm
